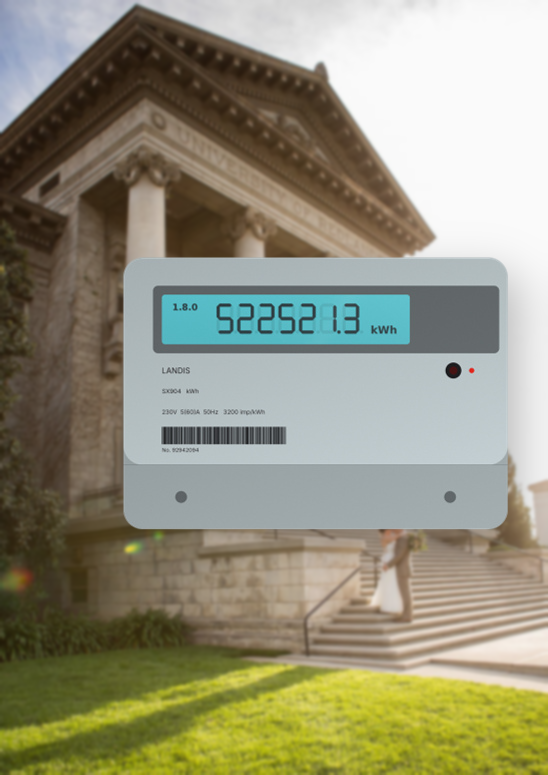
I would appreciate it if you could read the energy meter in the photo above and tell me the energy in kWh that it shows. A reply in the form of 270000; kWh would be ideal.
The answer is 522521.3; kWh
